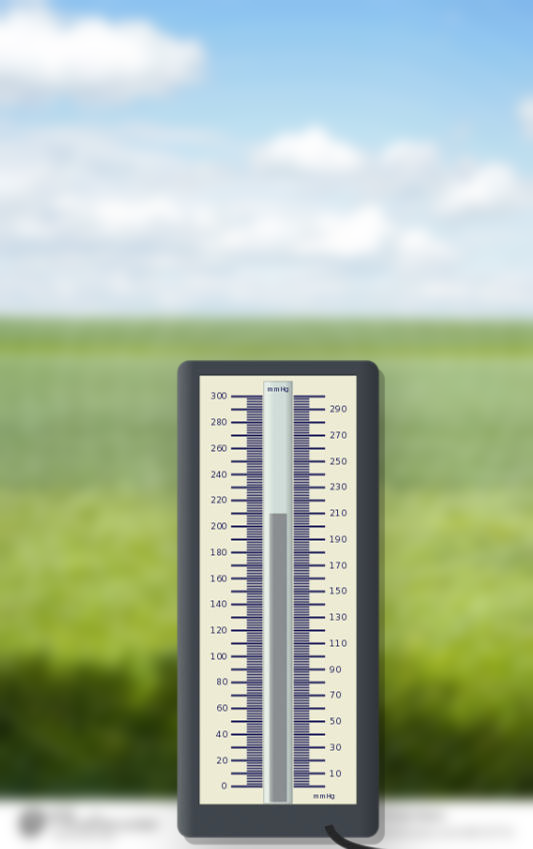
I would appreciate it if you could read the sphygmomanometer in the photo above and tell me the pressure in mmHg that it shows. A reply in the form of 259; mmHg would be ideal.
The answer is 210; mmHg
